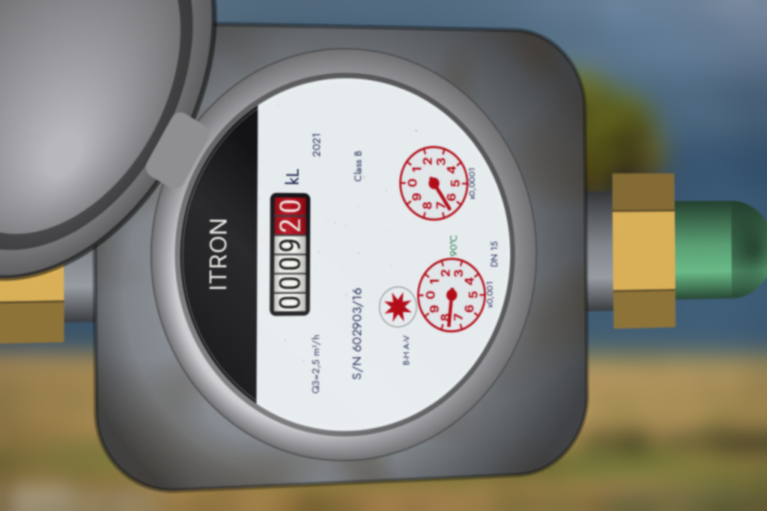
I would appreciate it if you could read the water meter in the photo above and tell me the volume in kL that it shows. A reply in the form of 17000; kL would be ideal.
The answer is 9.2076; kL
